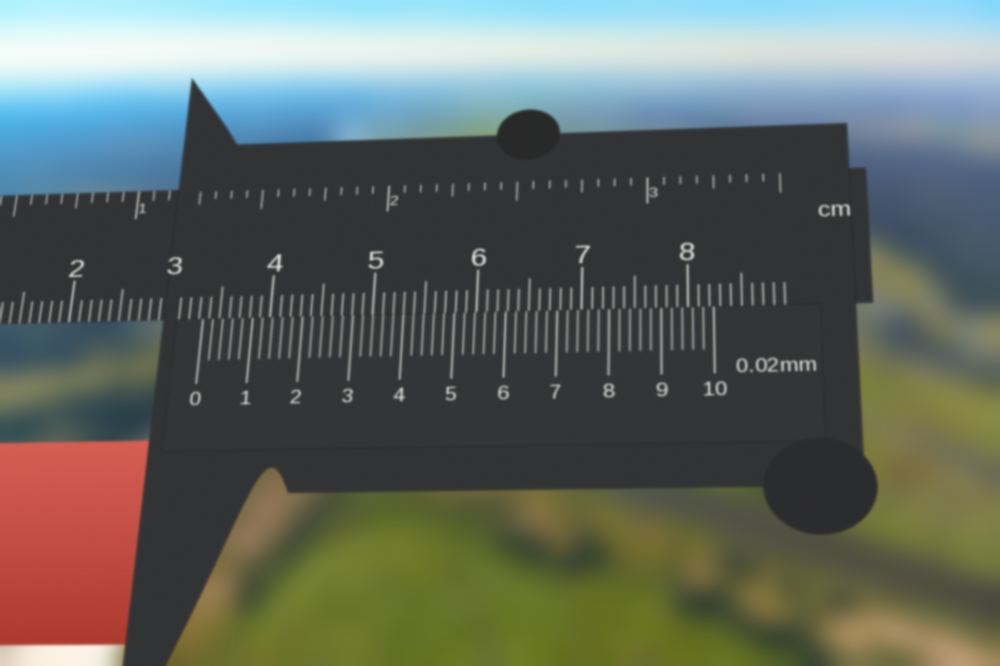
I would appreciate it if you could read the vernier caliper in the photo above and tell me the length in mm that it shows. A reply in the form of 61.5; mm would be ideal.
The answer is 33.4; mm
